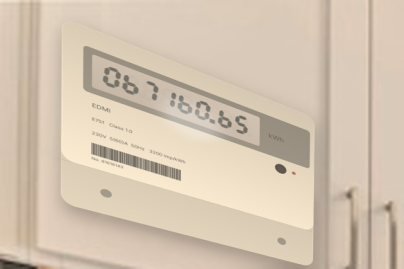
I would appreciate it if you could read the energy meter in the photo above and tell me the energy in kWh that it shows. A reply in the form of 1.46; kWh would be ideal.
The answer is 67160.65; kWh
